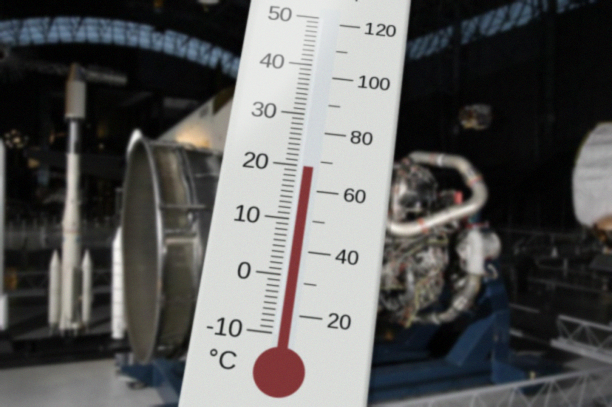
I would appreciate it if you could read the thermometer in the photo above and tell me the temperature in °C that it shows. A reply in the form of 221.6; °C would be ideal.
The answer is 20; °C
